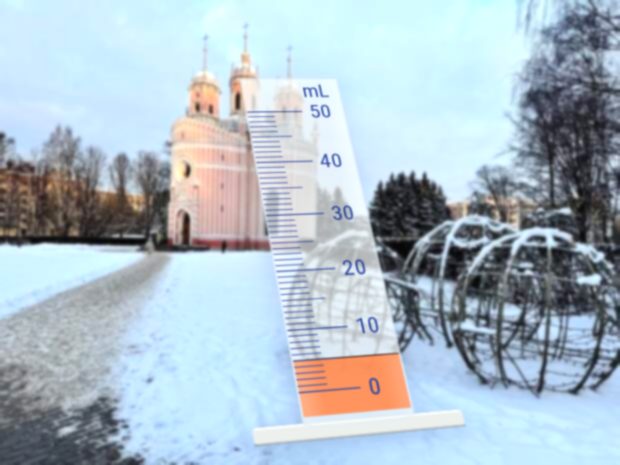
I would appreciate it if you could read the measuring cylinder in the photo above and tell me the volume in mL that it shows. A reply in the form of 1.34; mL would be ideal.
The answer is 5; mL
